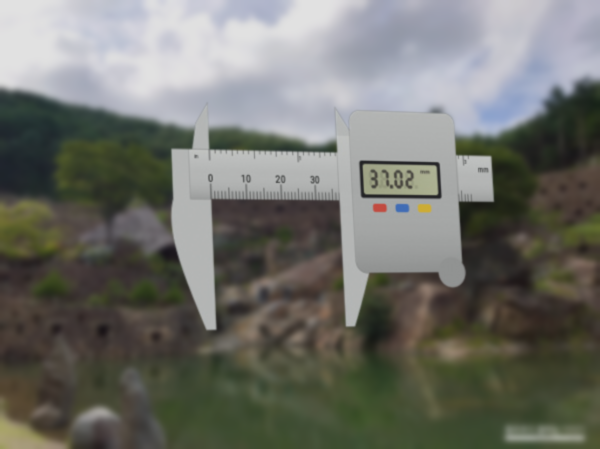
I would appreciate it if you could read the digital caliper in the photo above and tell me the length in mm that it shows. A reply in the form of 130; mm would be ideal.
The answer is 37.02; mm
